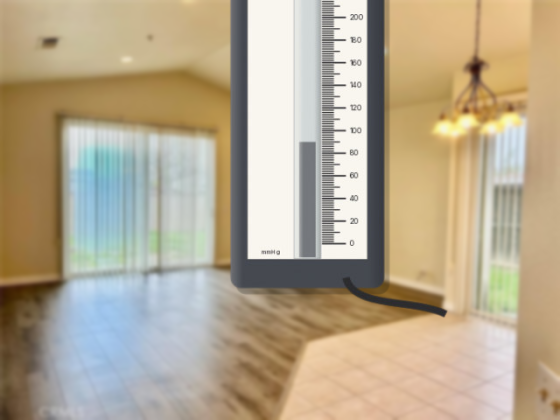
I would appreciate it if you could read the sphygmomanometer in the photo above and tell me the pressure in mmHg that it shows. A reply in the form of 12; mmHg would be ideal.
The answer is 90; mmHg
